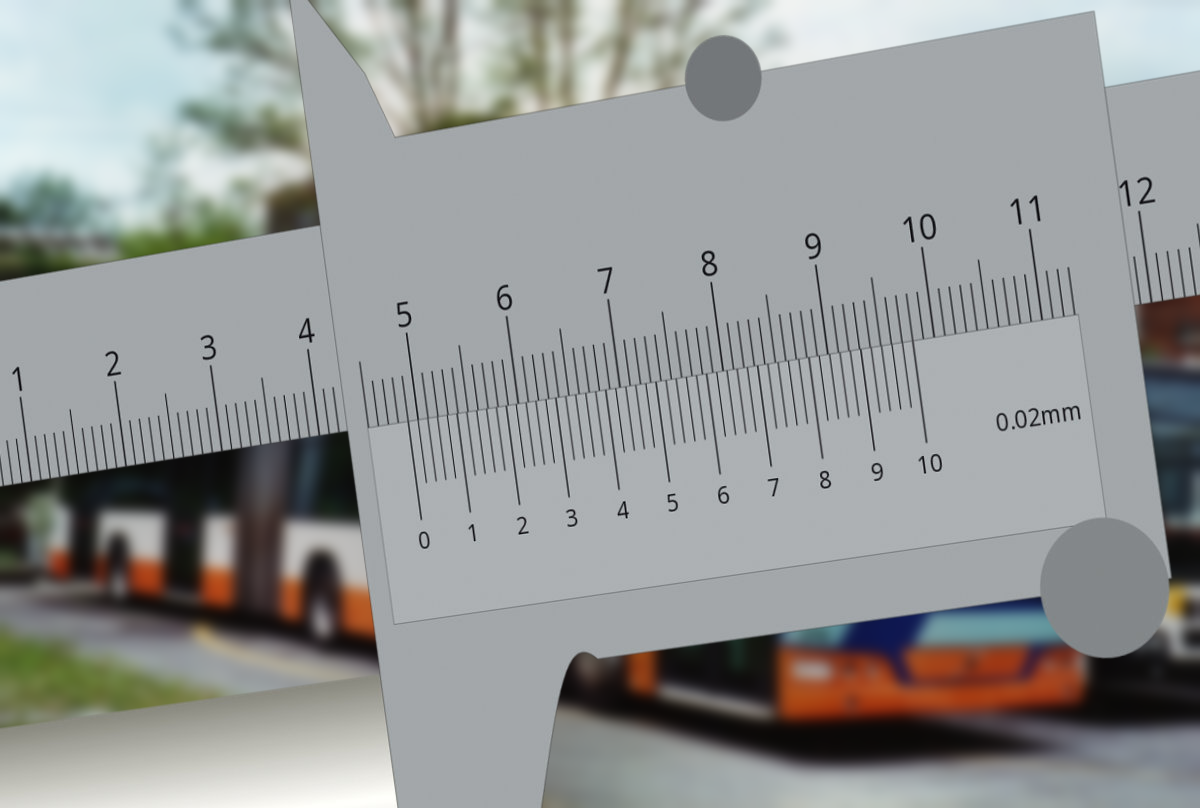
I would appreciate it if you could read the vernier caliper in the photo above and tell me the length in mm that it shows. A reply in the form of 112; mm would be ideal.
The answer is 49.0; mm
